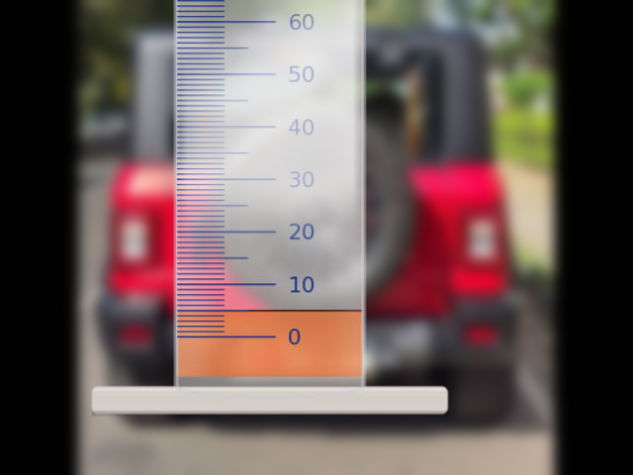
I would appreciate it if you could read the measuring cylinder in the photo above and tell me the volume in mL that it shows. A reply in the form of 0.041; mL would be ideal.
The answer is 5; mL
